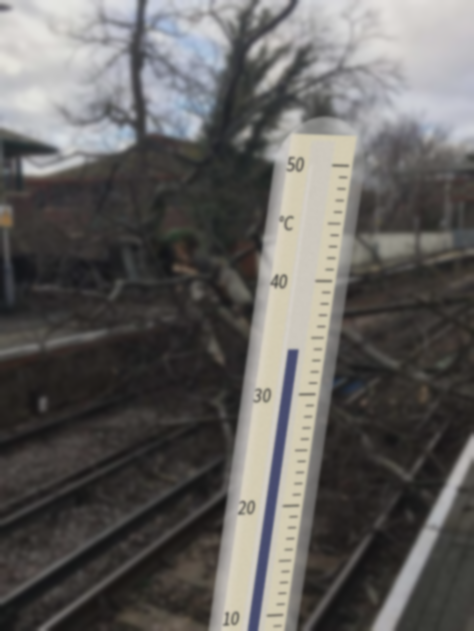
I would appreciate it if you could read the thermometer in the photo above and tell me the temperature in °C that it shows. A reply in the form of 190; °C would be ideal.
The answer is 34; °C
